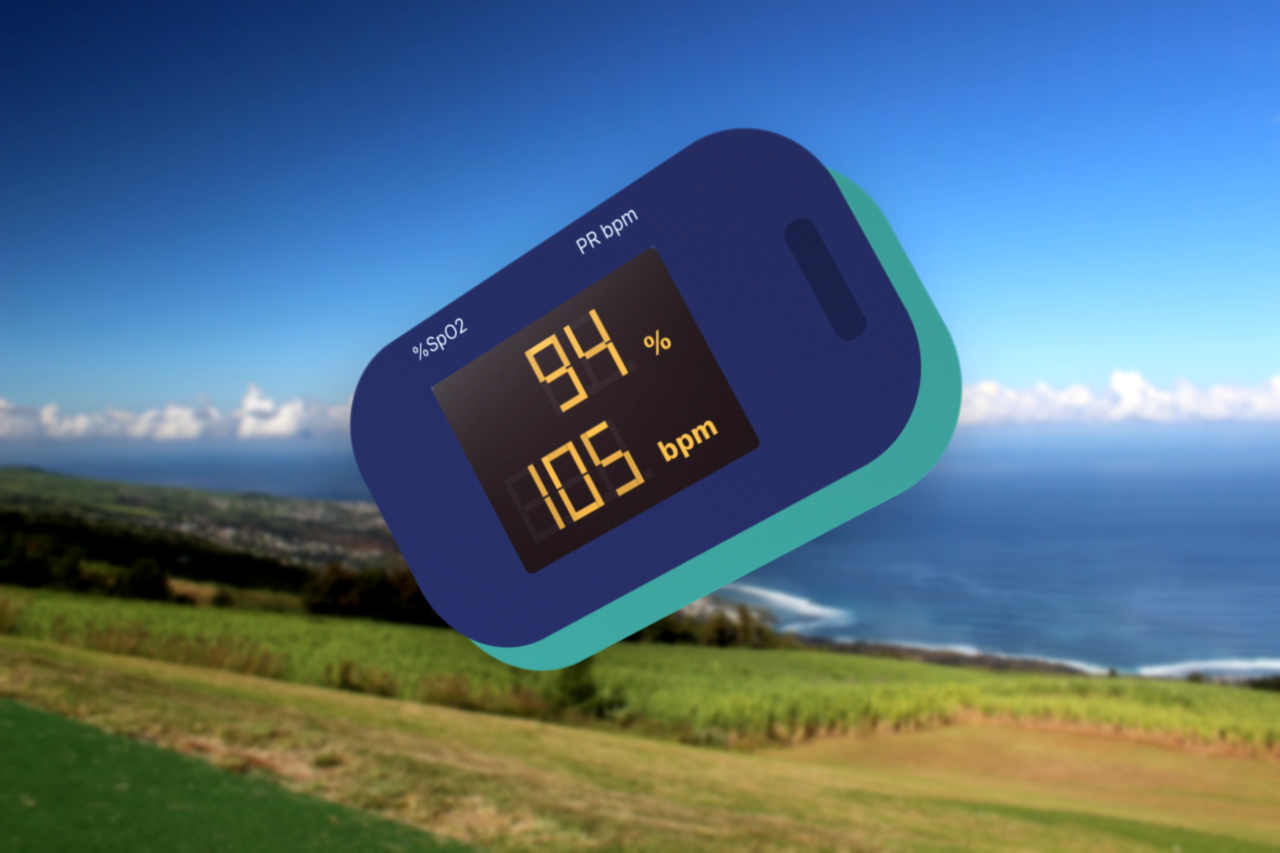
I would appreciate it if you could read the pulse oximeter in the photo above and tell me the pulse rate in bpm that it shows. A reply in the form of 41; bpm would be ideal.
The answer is 105; bpm
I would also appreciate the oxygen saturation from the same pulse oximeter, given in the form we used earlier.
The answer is 94; %
